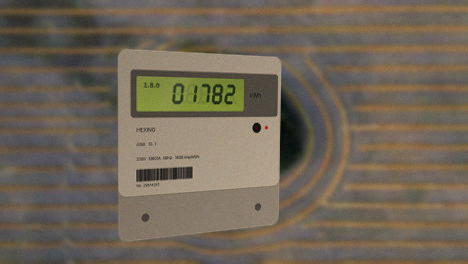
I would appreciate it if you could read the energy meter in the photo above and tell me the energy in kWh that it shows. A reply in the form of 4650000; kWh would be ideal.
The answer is 1782; kWh
